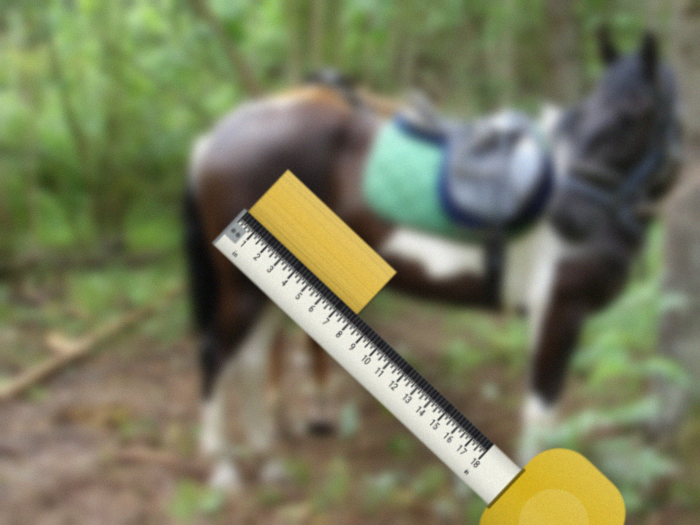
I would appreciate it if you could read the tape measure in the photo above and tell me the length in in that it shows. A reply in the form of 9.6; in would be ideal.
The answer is 8; in
